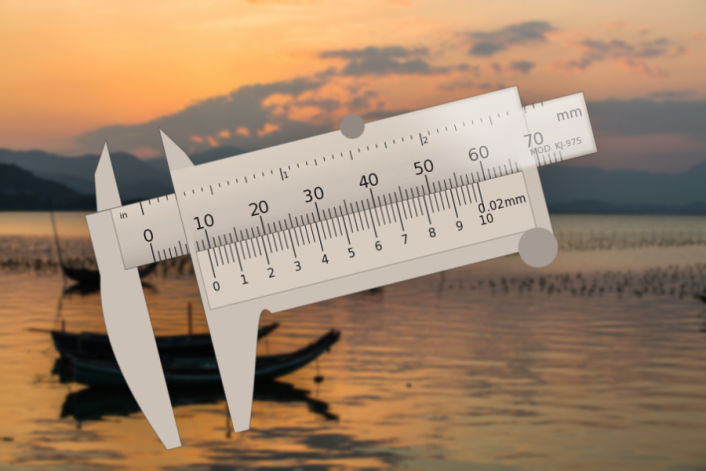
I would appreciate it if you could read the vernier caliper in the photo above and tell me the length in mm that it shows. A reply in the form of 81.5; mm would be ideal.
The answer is 9.6; mm
